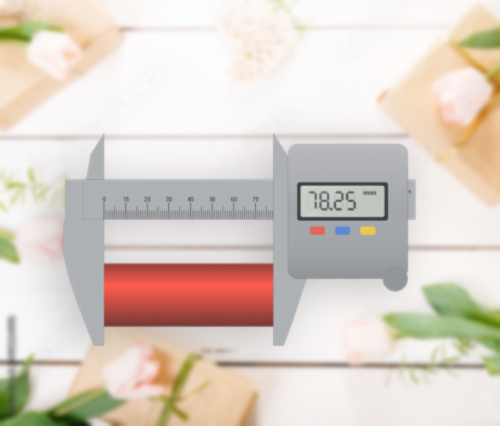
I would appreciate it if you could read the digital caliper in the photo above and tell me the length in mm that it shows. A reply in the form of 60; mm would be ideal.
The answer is 78.25; mm
